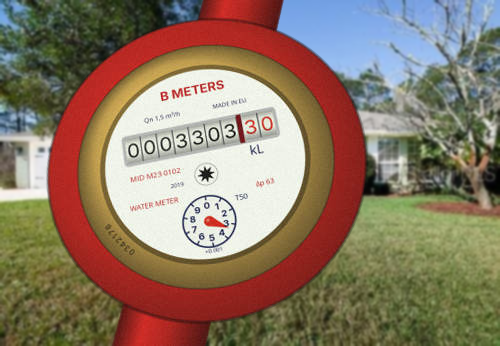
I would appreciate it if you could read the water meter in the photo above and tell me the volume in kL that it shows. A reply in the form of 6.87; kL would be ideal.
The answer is 3303.303; kL
